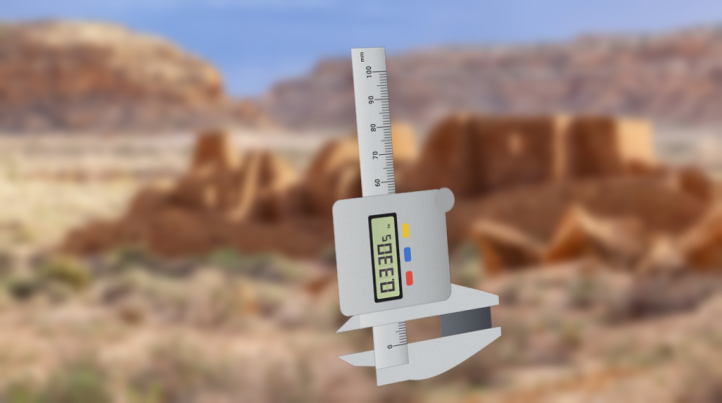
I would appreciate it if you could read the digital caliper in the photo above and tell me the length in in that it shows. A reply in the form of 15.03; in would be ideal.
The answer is 0.3305; in
